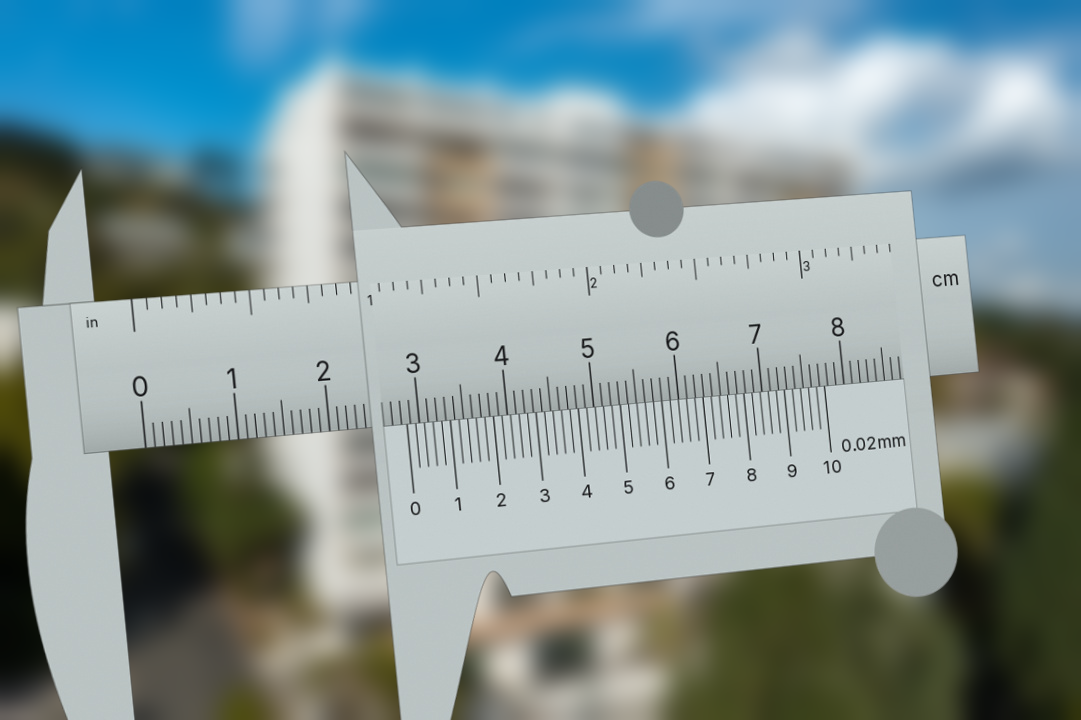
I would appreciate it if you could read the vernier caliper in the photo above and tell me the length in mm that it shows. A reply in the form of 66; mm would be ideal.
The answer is 28.6; mm
